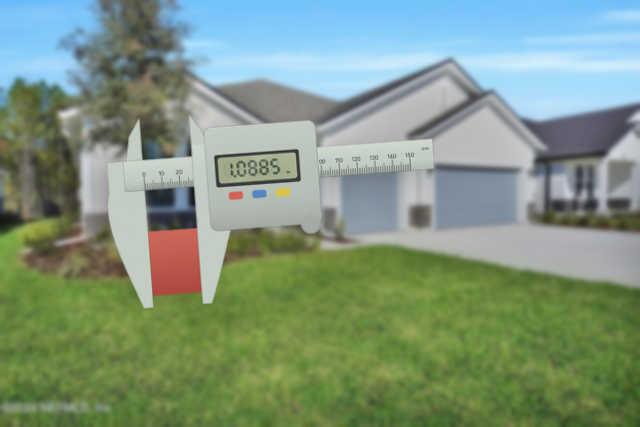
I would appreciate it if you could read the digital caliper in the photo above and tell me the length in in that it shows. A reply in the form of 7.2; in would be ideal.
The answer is 1.0885; in
